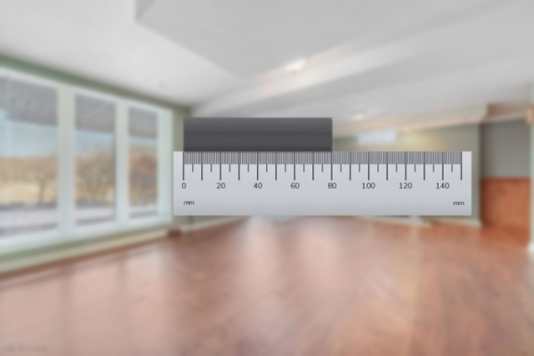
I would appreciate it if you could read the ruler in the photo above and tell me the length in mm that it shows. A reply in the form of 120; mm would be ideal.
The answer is 80; mm
